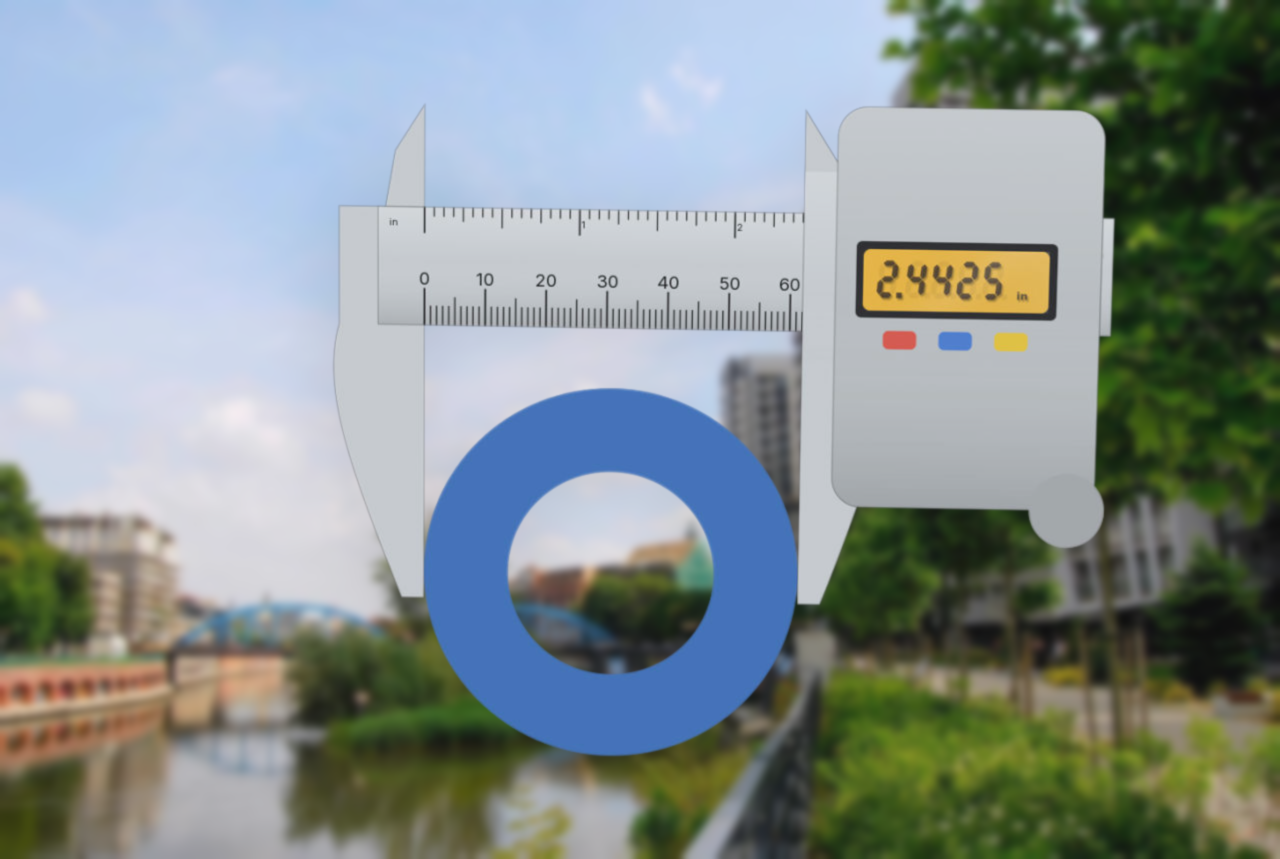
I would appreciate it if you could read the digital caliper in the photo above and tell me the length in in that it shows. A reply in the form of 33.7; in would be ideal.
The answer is 2.4425; in
